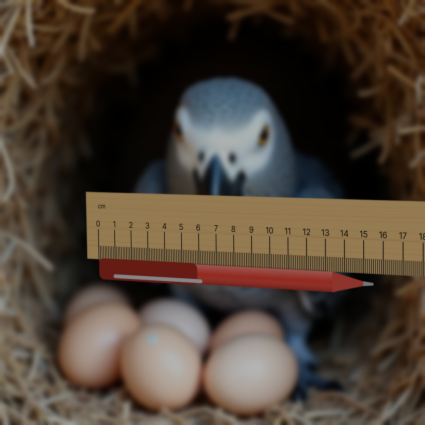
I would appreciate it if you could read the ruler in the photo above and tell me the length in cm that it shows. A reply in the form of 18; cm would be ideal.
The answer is 15.5; cm
